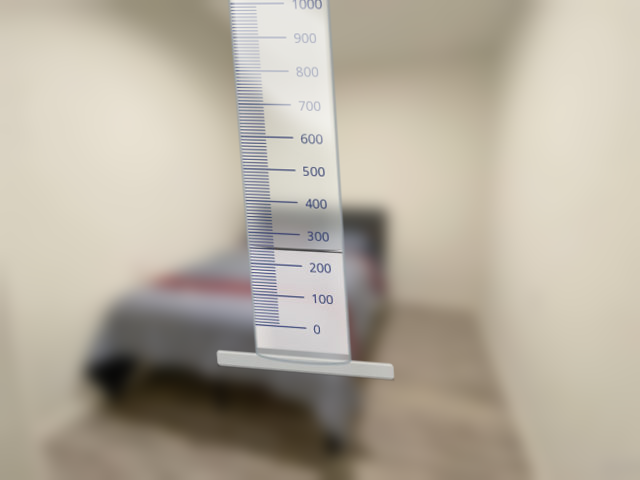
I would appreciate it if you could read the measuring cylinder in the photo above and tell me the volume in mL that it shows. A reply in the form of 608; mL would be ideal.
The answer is 250; mL
